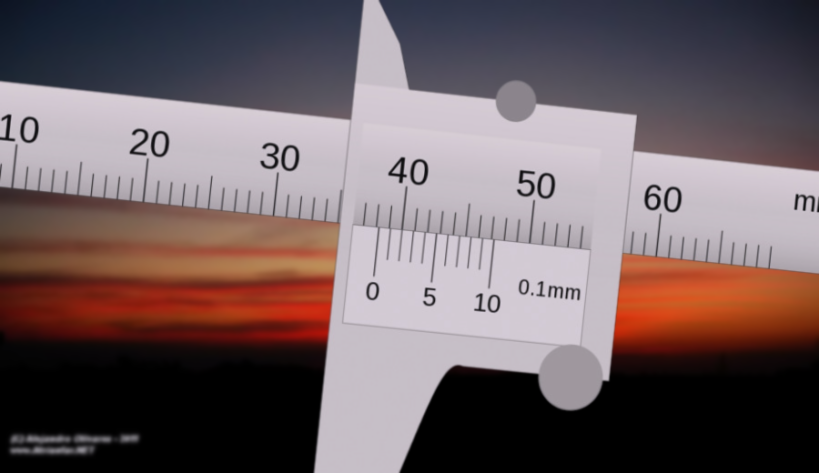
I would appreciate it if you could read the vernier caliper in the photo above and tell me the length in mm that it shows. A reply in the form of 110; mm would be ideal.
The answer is 38.2; mm
